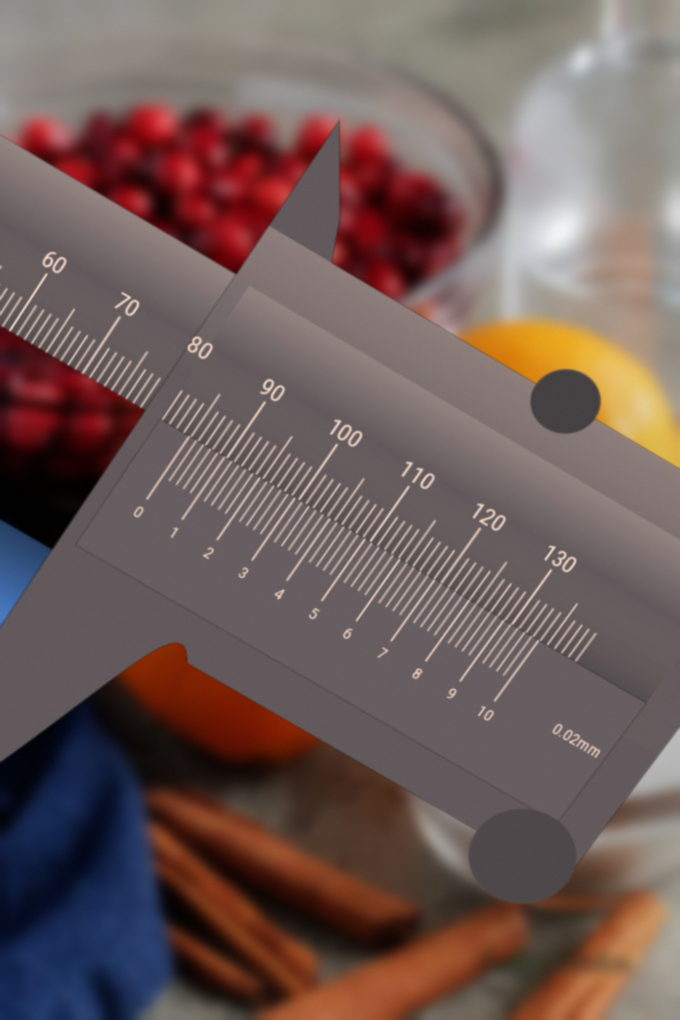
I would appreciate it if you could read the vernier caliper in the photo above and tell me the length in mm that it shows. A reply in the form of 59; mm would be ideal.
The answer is 84.8; mm
